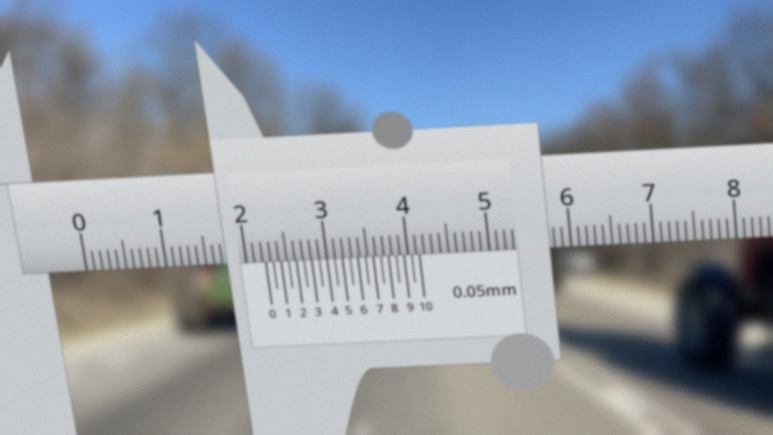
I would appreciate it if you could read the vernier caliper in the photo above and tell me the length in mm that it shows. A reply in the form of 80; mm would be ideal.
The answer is 22.4; mm
